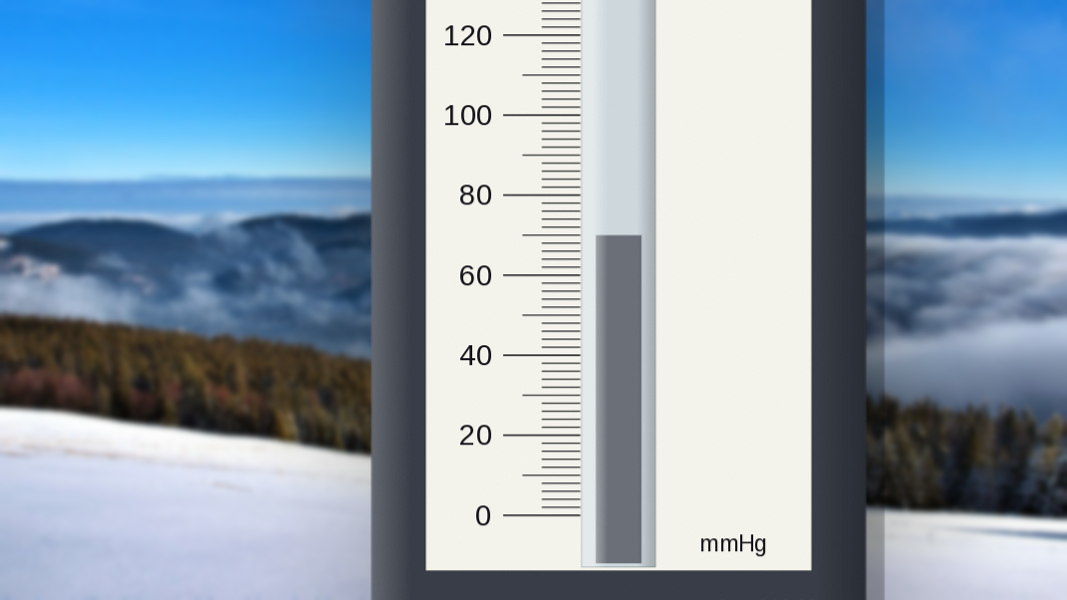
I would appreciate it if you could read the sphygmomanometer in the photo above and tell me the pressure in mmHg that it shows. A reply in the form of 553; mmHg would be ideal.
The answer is 70; mmHg
